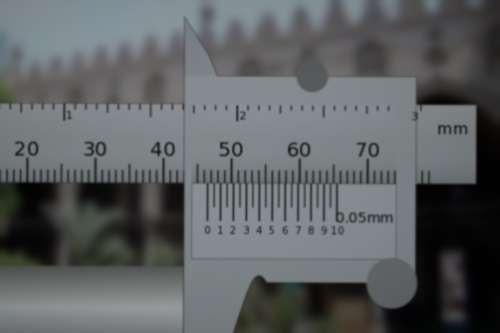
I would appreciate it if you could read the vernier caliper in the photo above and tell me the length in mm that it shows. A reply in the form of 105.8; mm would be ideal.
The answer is 46.5; mm
